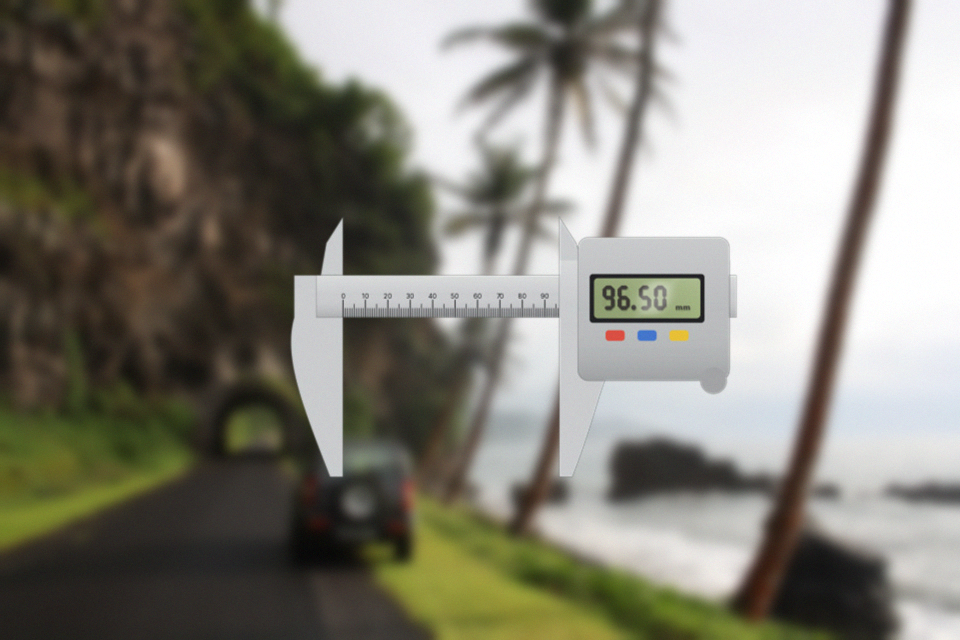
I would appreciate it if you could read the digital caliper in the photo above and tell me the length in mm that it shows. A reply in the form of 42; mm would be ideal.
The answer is 96.50; mm
